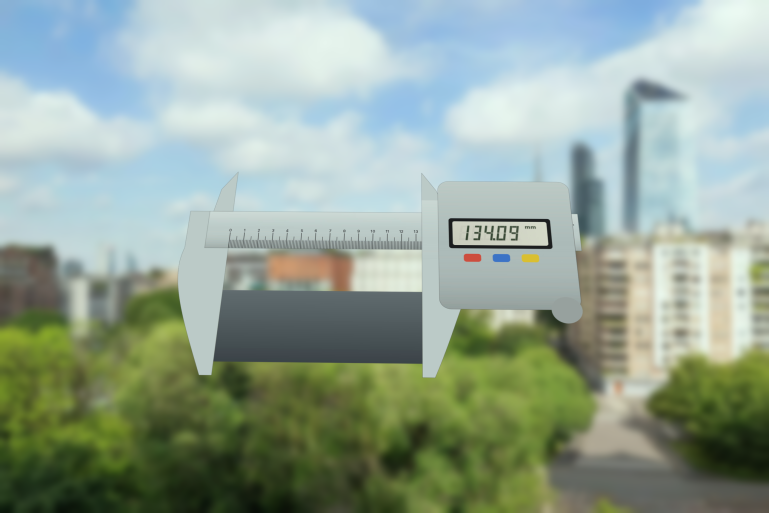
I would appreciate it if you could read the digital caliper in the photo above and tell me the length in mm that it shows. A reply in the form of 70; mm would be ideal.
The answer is 134.09; mm
